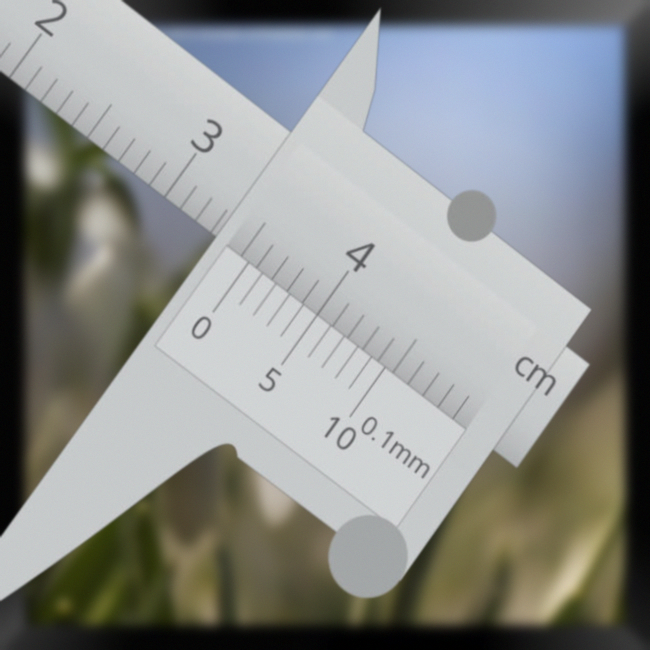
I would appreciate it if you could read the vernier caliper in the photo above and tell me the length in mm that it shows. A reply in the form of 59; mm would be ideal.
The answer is 35.5; mm
